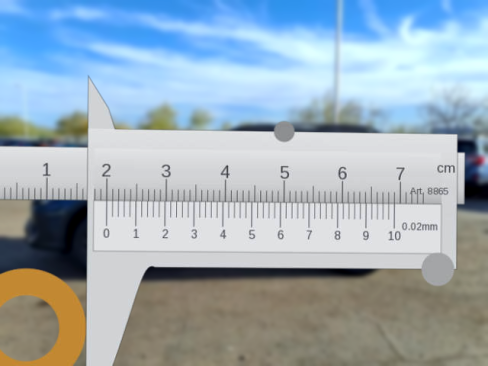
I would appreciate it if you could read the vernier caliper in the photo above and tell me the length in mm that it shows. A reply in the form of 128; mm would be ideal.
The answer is 20.0; mm
